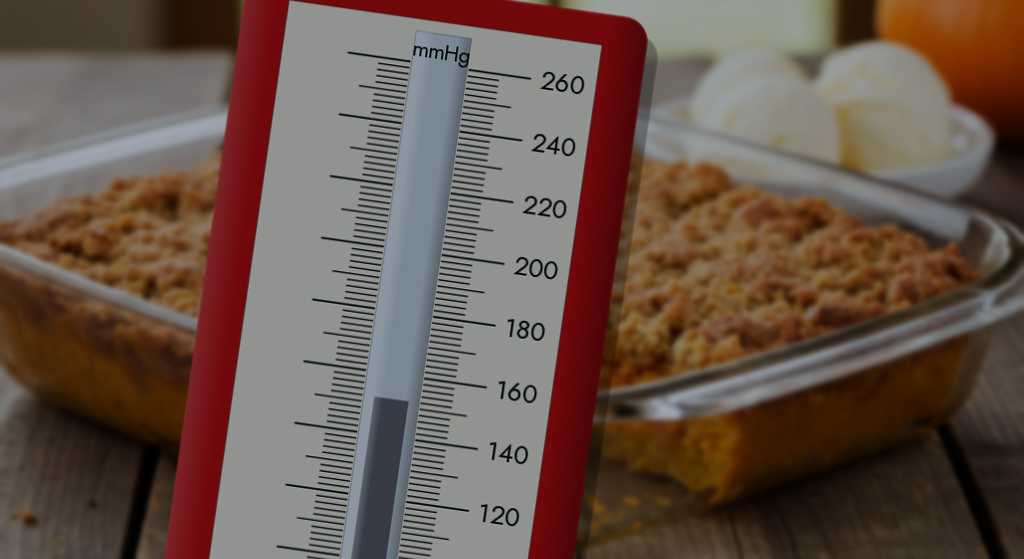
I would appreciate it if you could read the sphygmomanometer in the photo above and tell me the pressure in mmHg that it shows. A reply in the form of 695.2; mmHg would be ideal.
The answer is 152; mmHg
